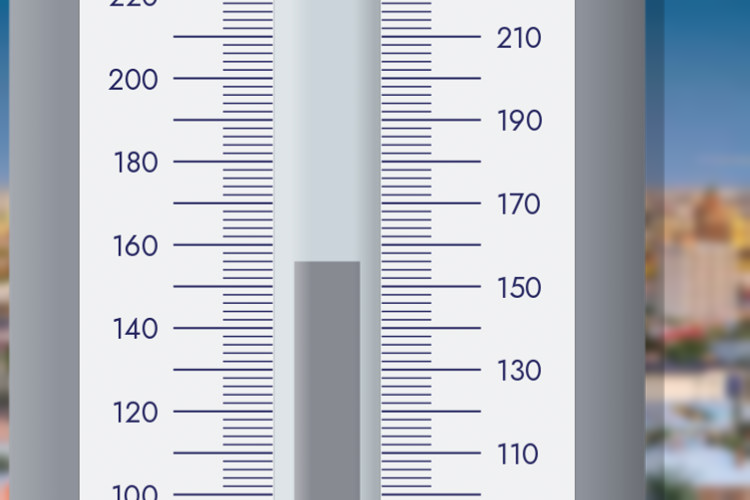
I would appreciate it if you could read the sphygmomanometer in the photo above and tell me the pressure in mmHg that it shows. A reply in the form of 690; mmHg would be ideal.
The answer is 156; mmHg
